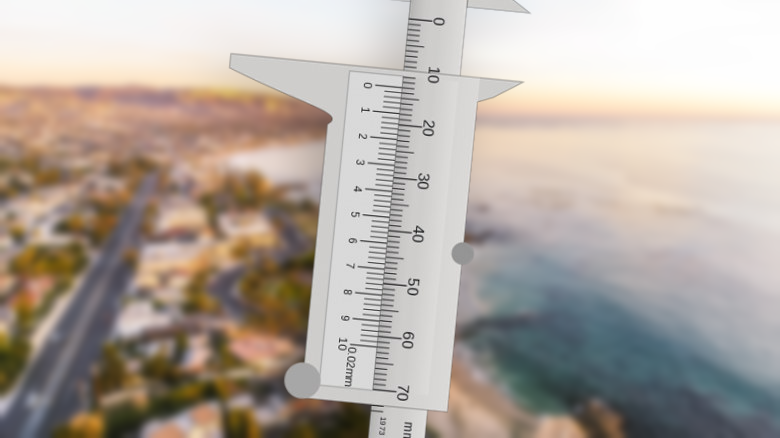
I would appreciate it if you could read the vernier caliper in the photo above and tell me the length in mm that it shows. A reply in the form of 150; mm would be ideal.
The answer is 13.0; mm
